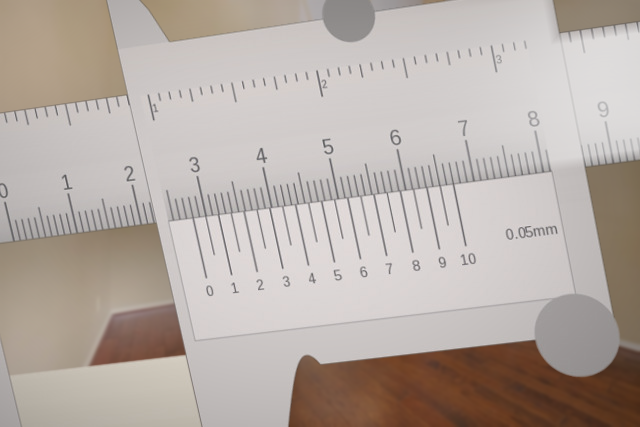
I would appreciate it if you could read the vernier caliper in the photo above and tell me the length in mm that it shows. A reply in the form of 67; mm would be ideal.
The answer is 28.0; mm
